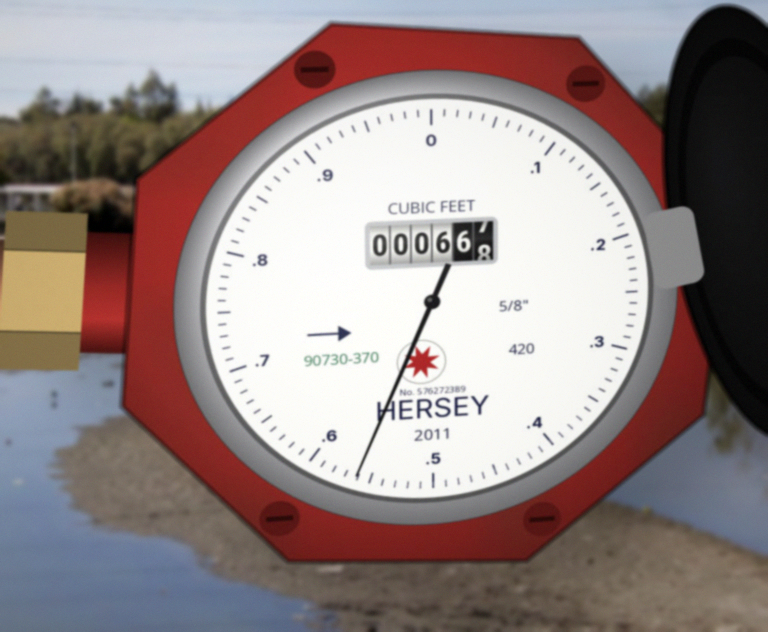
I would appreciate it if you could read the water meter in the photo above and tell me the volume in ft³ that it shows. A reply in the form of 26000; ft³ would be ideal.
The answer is 667.56; ft³
